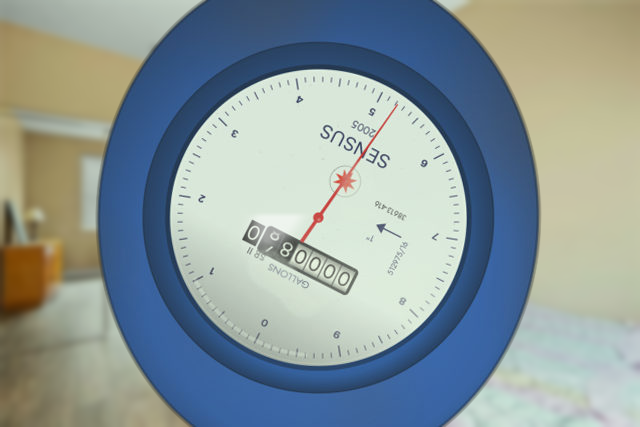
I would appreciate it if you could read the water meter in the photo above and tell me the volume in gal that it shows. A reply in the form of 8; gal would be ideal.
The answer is 875.2; gal
